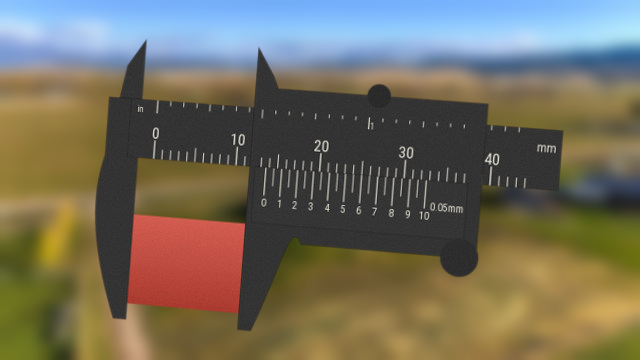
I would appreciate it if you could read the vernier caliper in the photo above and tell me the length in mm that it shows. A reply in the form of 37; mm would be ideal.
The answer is 13.6; mm
